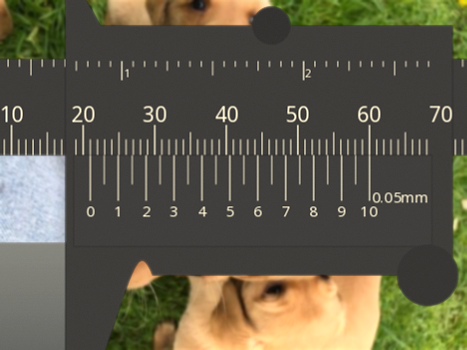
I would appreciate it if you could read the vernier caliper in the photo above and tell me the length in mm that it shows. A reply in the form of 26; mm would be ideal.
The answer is 21.0; mm
